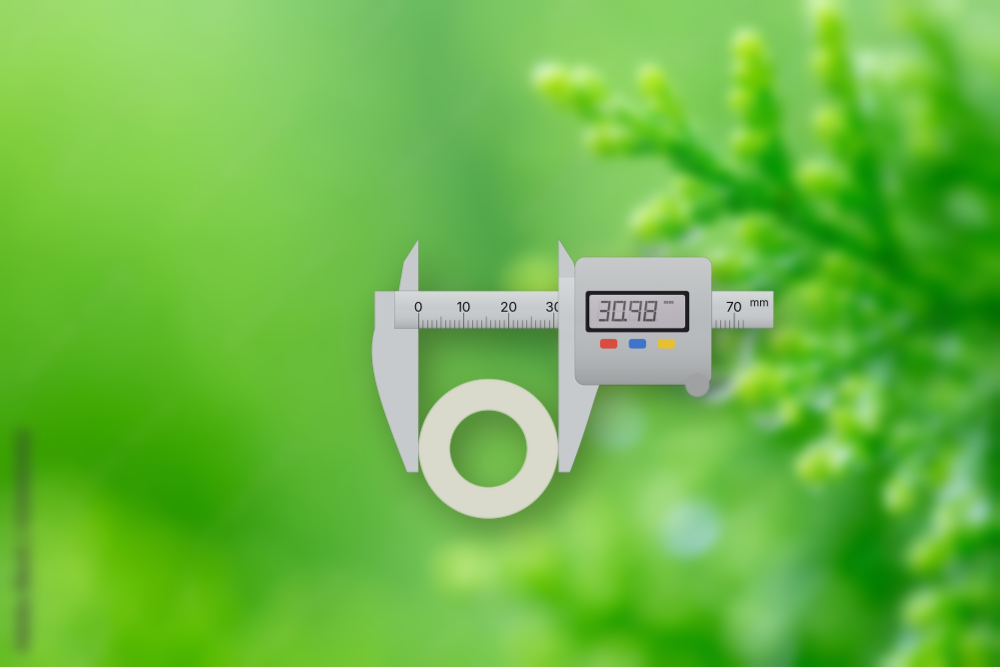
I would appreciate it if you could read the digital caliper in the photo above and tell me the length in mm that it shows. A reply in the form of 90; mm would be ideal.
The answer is 30.98; mm
